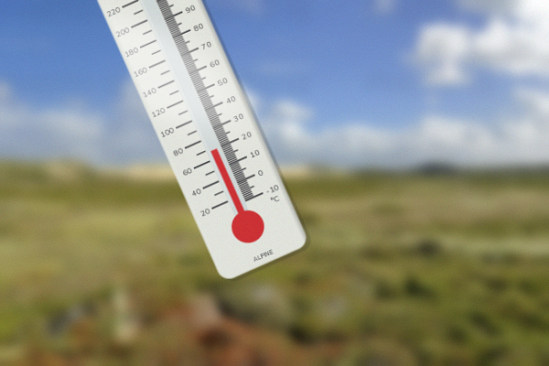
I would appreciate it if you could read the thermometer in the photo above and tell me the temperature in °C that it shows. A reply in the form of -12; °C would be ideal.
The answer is 20; °C
